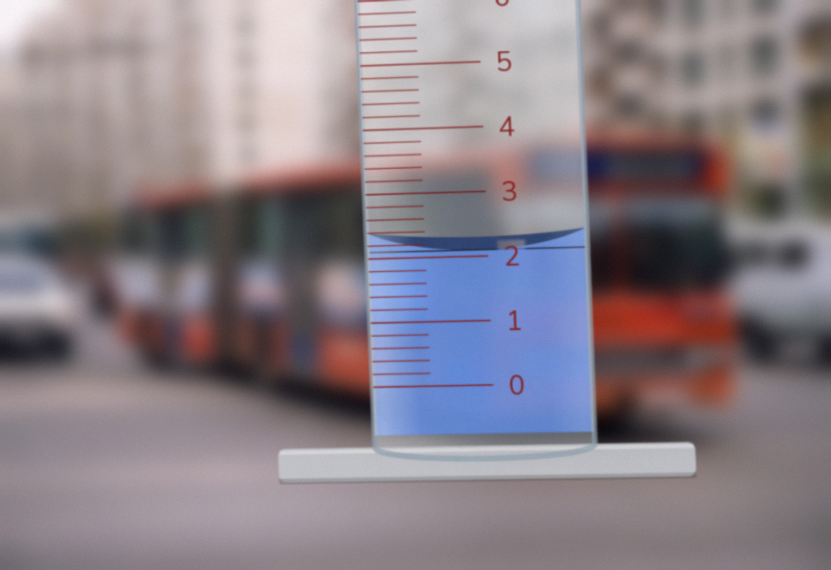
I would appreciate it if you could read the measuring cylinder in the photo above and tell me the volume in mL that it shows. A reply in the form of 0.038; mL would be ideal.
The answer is 2.1; mL
